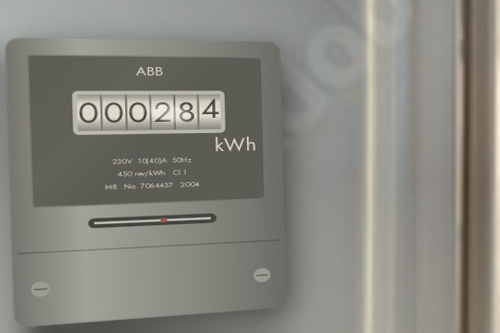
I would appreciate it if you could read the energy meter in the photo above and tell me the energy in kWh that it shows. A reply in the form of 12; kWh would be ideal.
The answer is 284; kWh
